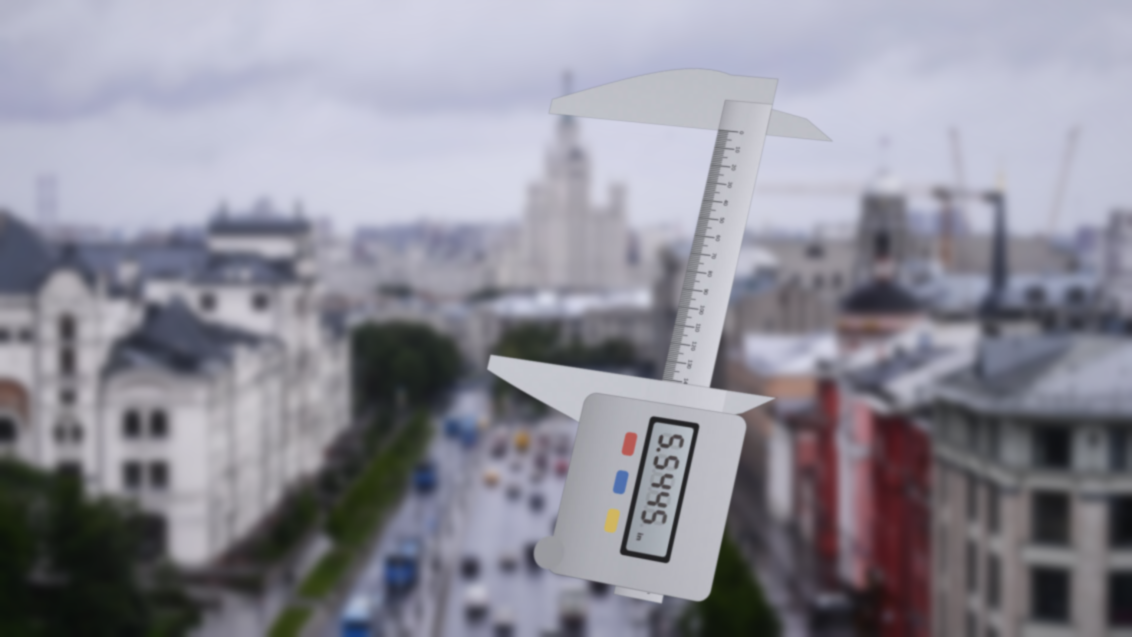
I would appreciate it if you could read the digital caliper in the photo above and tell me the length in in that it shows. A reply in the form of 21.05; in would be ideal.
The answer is 5.5445; in
